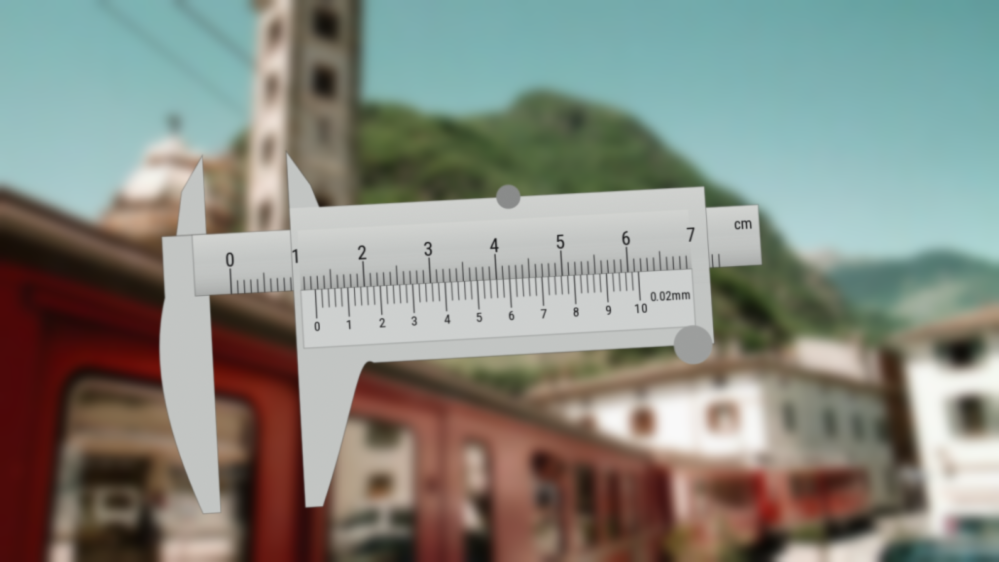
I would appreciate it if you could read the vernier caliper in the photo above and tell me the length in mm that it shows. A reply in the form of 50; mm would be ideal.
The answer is 12.6; mm
